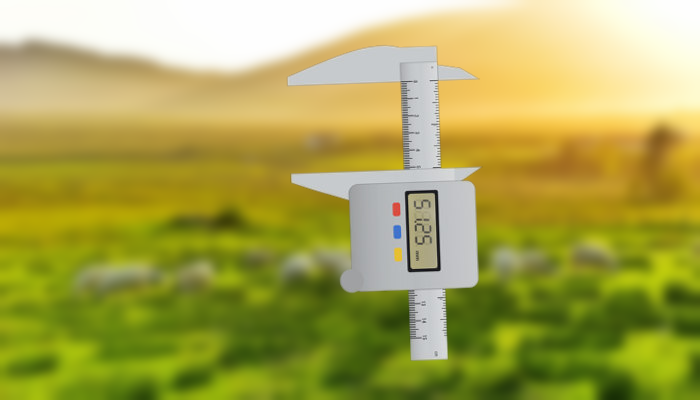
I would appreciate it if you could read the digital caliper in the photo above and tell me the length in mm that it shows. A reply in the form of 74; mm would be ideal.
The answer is 51.25; mm
